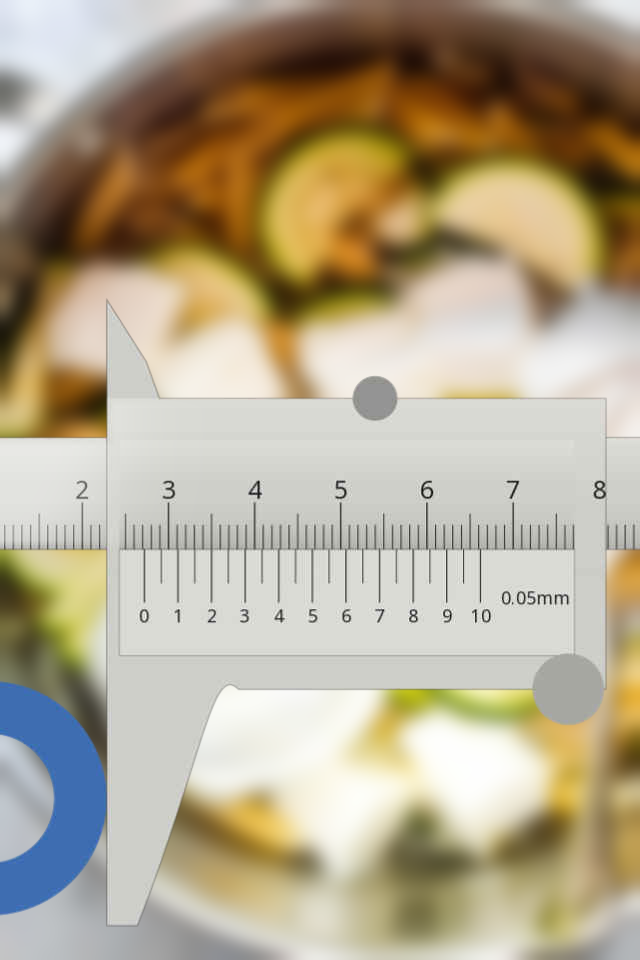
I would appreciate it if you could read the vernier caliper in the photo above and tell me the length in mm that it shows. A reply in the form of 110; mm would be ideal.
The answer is 27.2; mm
